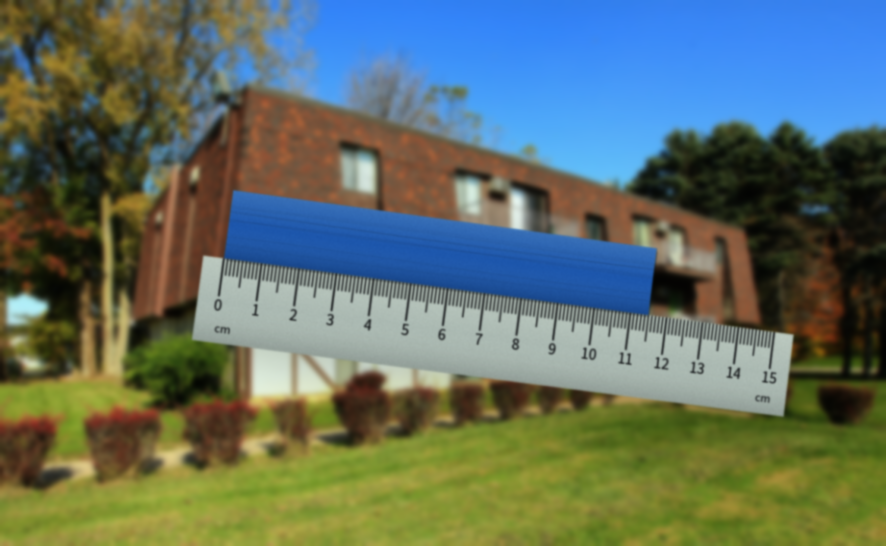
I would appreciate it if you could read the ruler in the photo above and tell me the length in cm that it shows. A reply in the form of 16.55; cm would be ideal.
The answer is 11.5; cm
